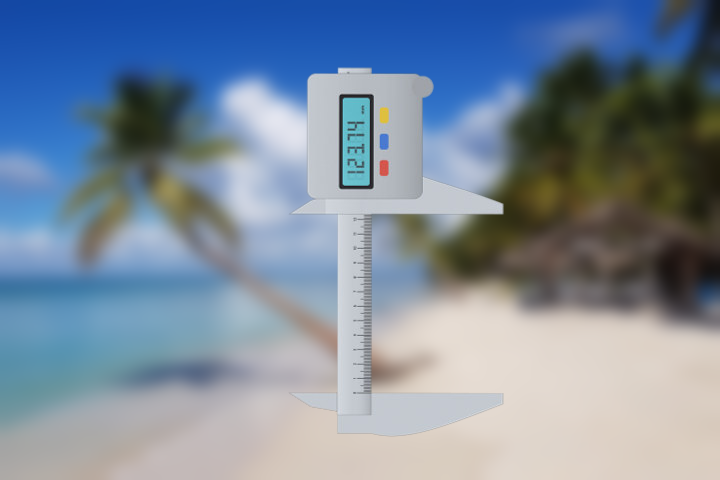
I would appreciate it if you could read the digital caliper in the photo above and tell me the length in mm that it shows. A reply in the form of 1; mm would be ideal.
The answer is 123.74; mm
